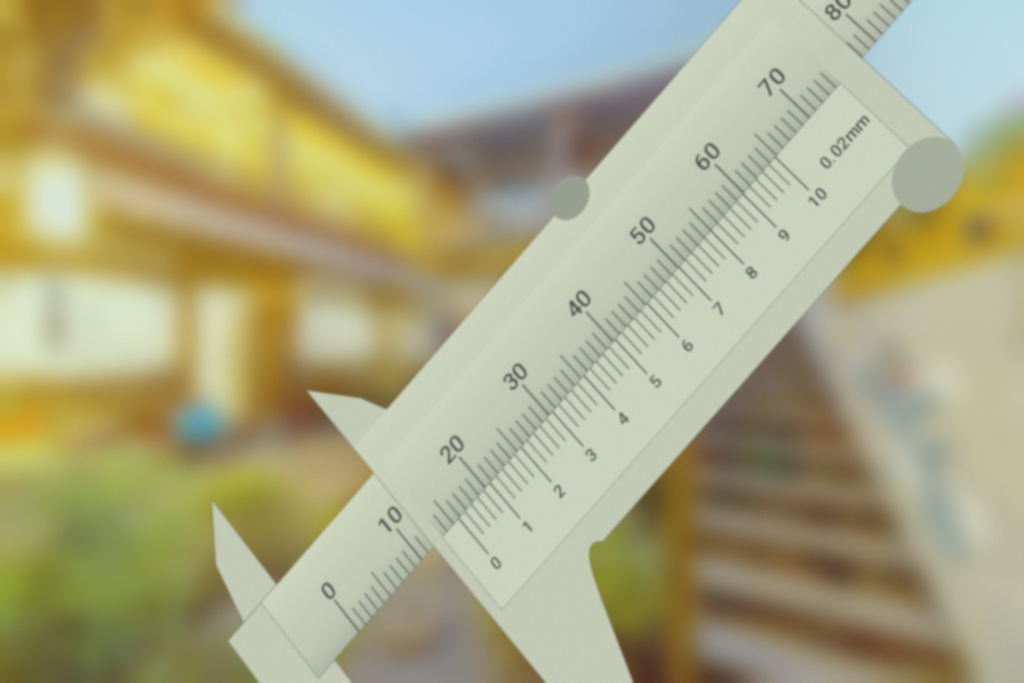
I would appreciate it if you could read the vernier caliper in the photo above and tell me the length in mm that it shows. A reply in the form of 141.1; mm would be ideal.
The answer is 15.8; mm
